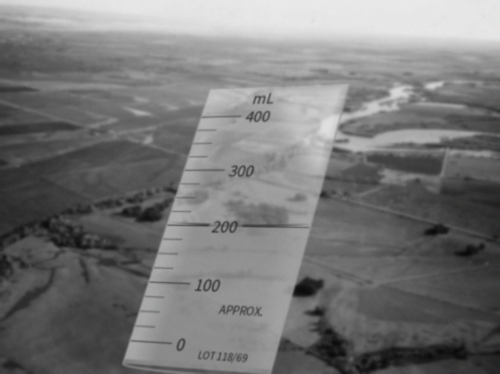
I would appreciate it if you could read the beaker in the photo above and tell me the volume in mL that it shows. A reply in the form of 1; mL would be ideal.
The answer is 200; mL
